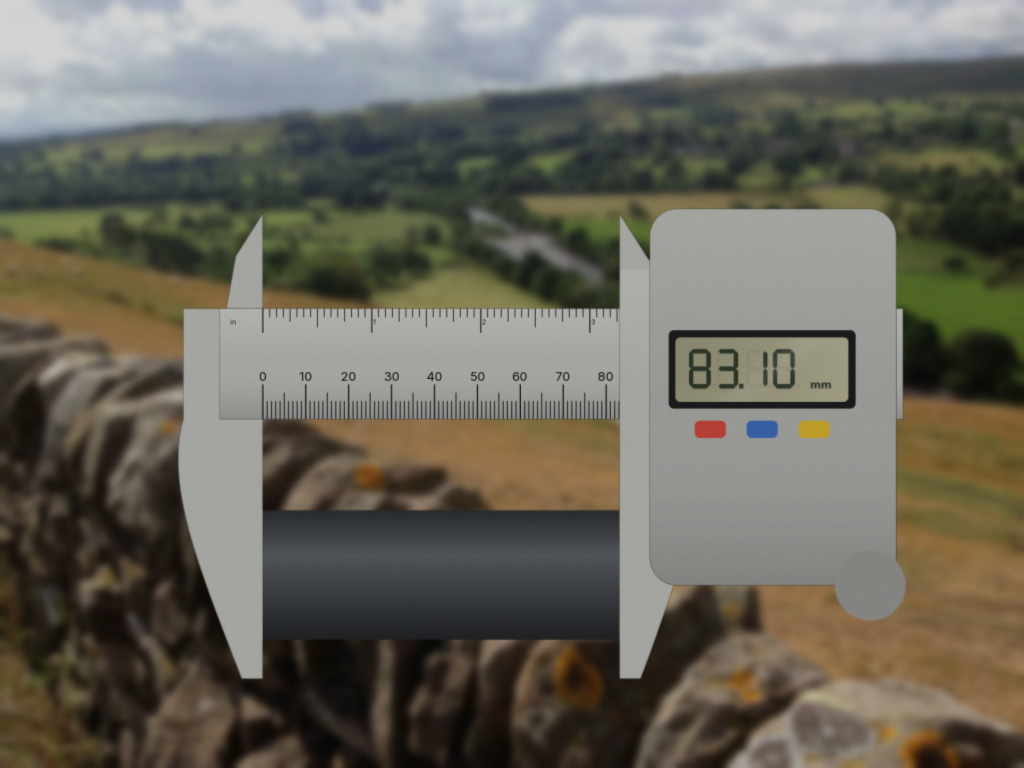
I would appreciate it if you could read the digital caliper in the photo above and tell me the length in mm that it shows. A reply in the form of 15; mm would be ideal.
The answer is 83.10; mm
